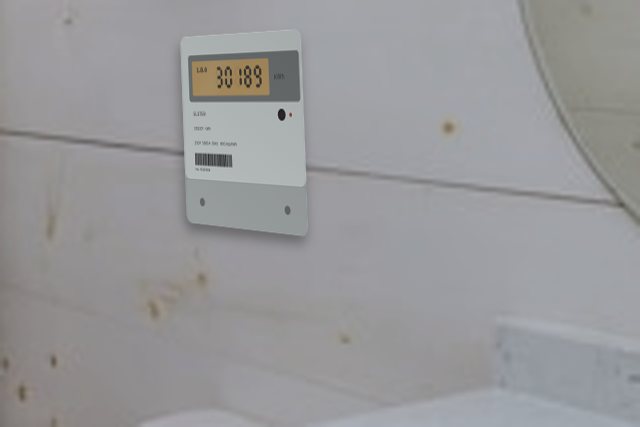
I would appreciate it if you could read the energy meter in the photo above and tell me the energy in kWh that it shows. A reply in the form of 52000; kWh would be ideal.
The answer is 30189; kWh
